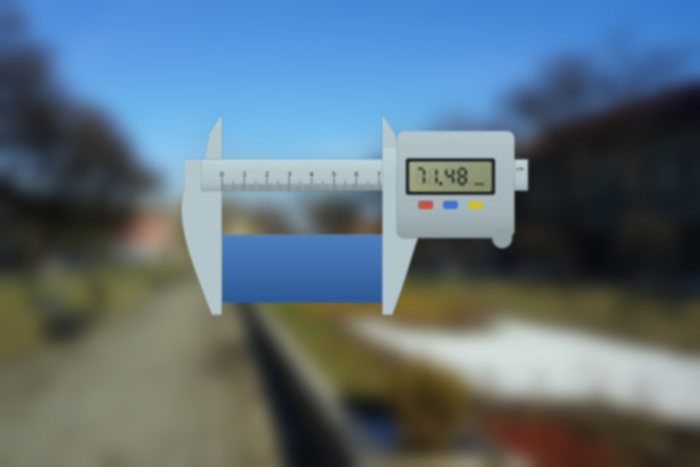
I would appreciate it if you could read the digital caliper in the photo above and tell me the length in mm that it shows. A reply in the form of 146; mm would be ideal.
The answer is 71.48; mm
